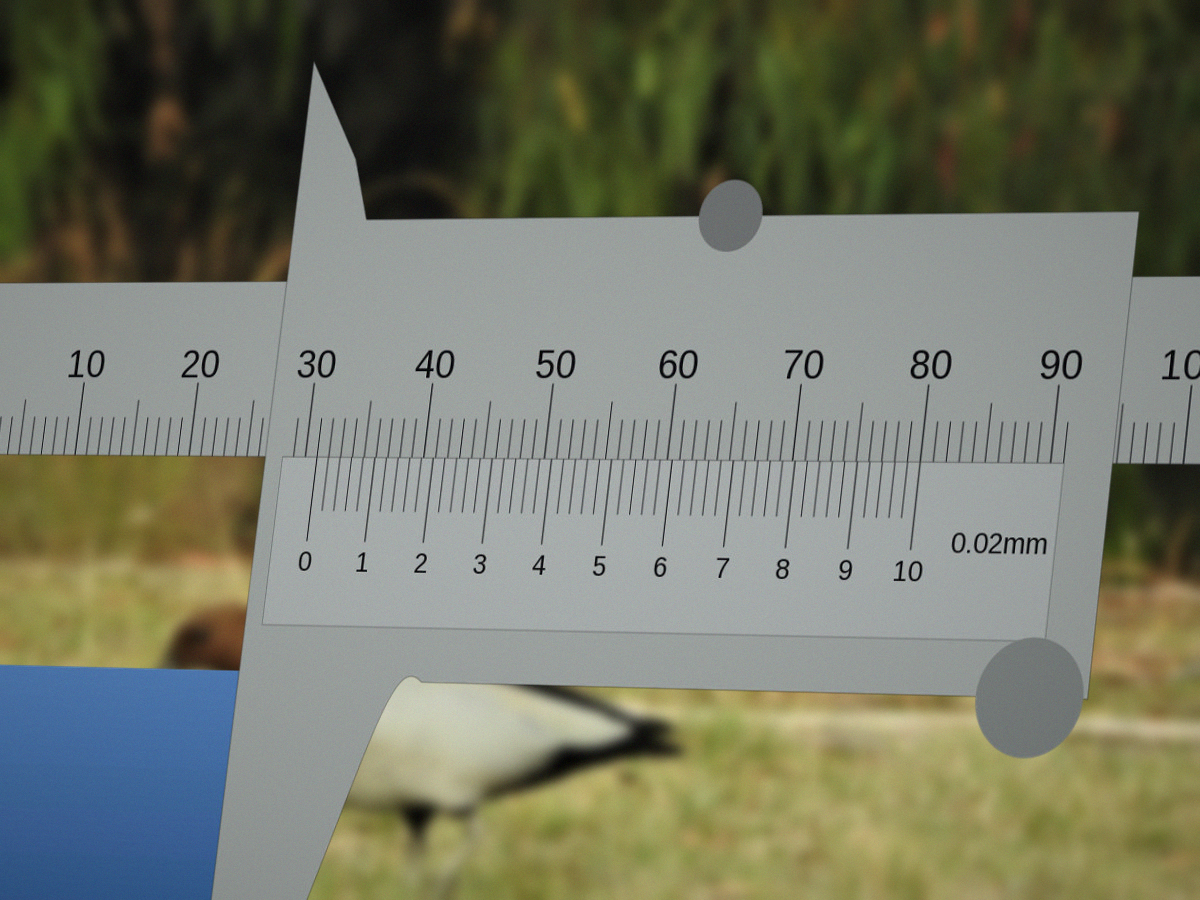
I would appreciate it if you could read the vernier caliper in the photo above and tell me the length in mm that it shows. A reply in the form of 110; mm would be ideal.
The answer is 31.0; mm
